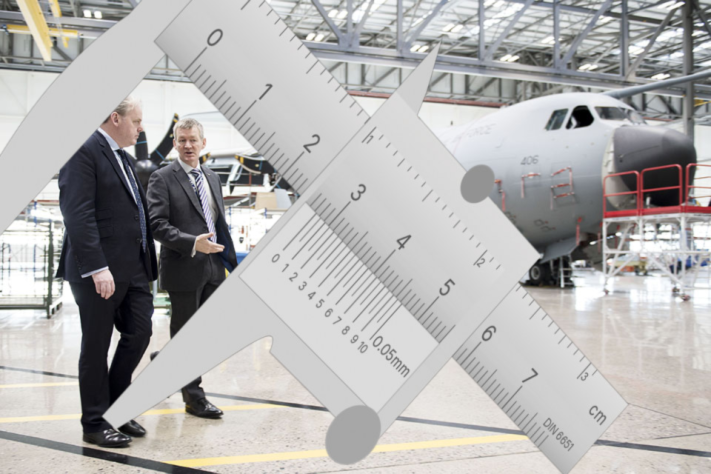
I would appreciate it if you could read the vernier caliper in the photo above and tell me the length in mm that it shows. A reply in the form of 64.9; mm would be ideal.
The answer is 27.4; mm
